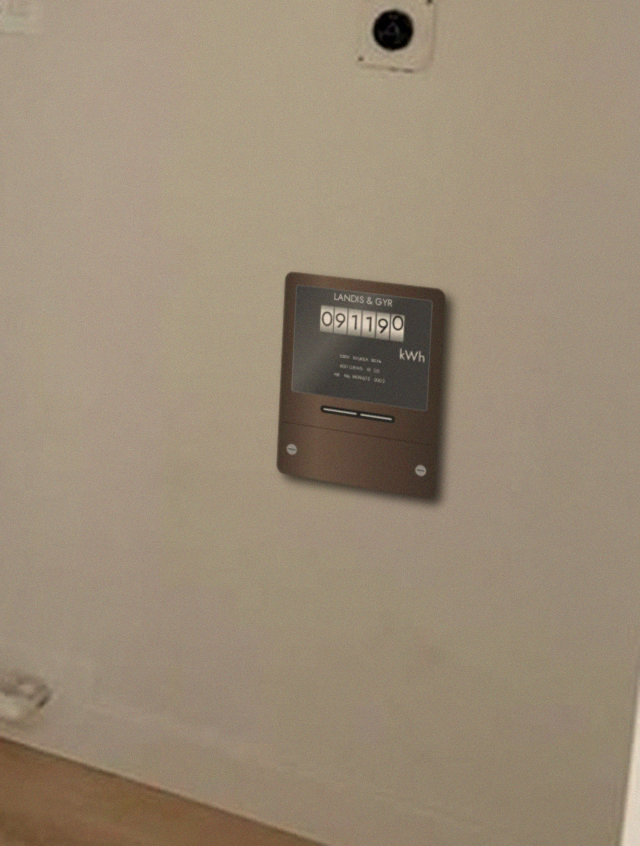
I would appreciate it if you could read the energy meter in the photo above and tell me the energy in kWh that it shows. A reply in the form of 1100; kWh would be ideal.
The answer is 91190; kWh
